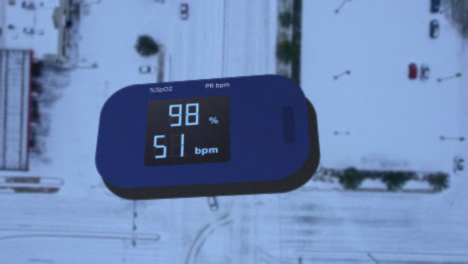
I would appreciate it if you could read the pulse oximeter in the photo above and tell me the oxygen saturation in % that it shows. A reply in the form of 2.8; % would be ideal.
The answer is 98; %
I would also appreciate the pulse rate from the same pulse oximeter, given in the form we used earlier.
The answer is 51; bpm
